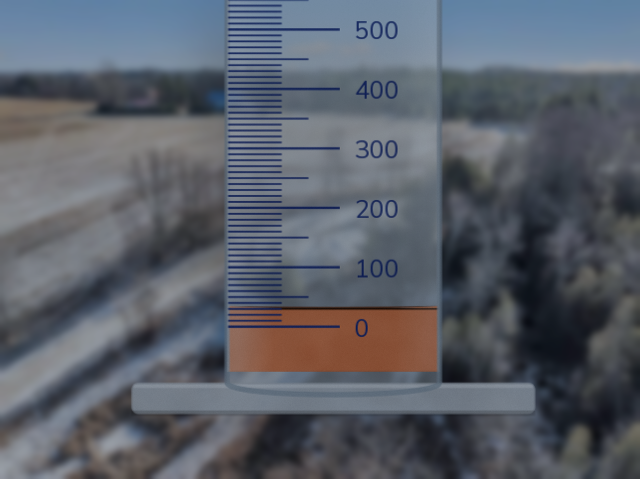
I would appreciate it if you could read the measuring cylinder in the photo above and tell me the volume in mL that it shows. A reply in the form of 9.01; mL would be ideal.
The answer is 30; mL
